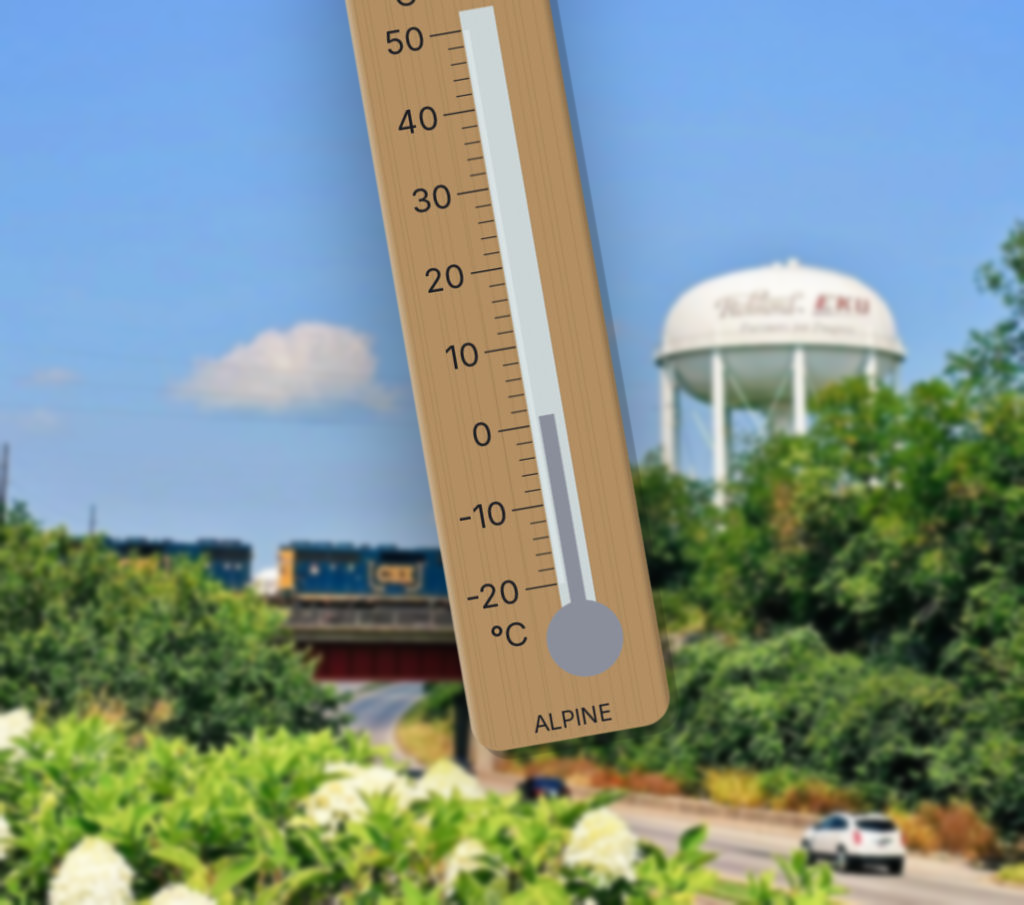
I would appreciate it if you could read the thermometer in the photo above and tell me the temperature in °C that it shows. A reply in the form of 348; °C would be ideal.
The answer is 1; °C
